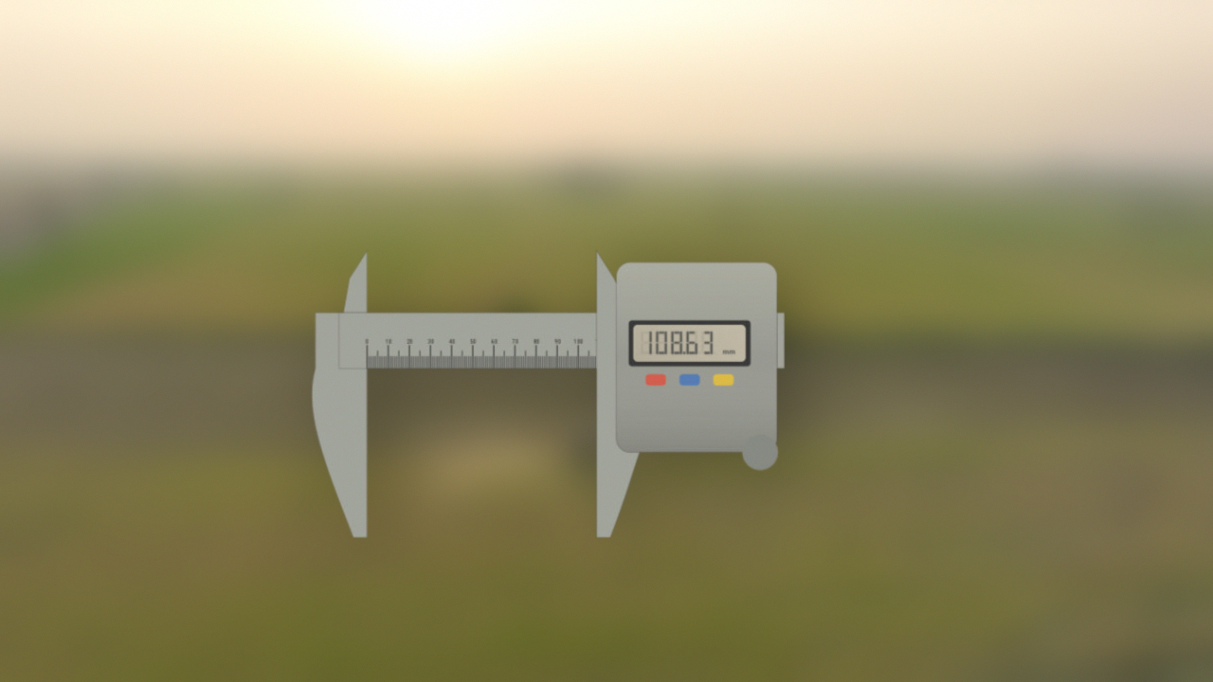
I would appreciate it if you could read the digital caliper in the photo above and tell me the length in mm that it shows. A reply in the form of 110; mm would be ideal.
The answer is 108.63; mm
